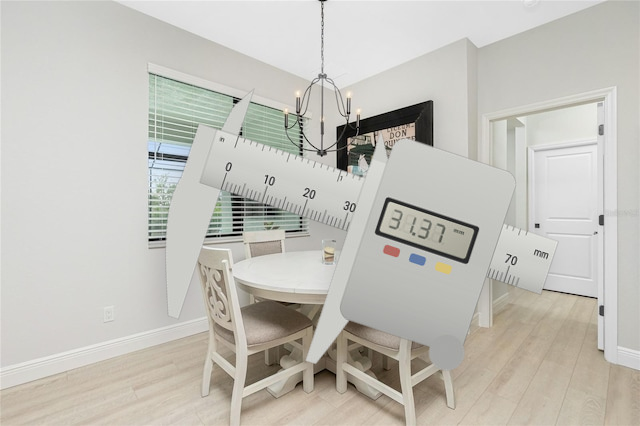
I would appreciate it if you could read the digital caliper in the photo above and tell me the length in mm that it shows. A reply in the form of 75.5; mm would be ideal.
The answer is 31.37; mm
